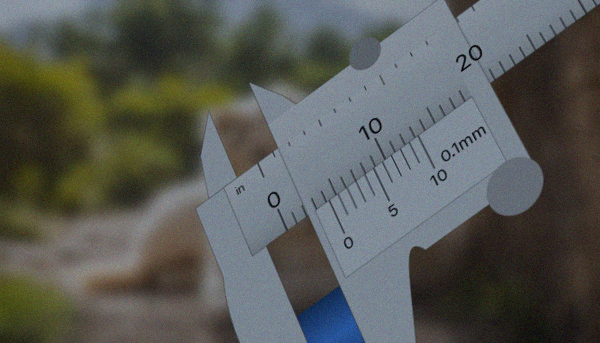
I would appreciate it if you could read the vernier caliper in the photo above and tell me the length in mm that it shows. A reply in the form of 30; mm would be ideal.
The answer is 4.3; mm
